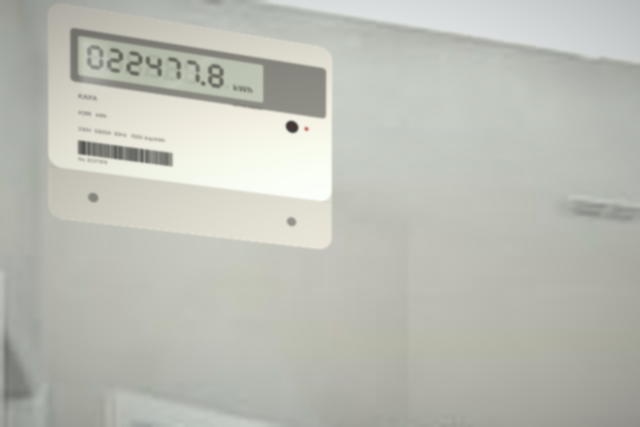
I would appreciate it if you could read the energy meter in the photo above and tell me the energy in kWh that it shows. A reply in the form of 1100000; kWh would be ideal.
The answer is 22477.8; kWh
